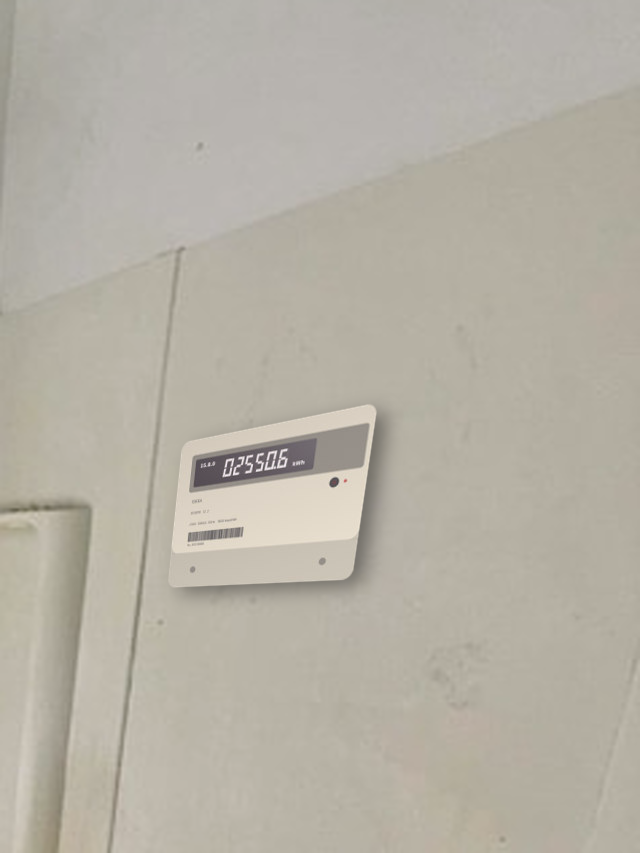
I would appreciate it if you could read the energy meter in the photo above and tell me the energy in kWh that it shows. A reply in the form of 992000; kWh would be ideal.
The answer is 2550.6; kWh
